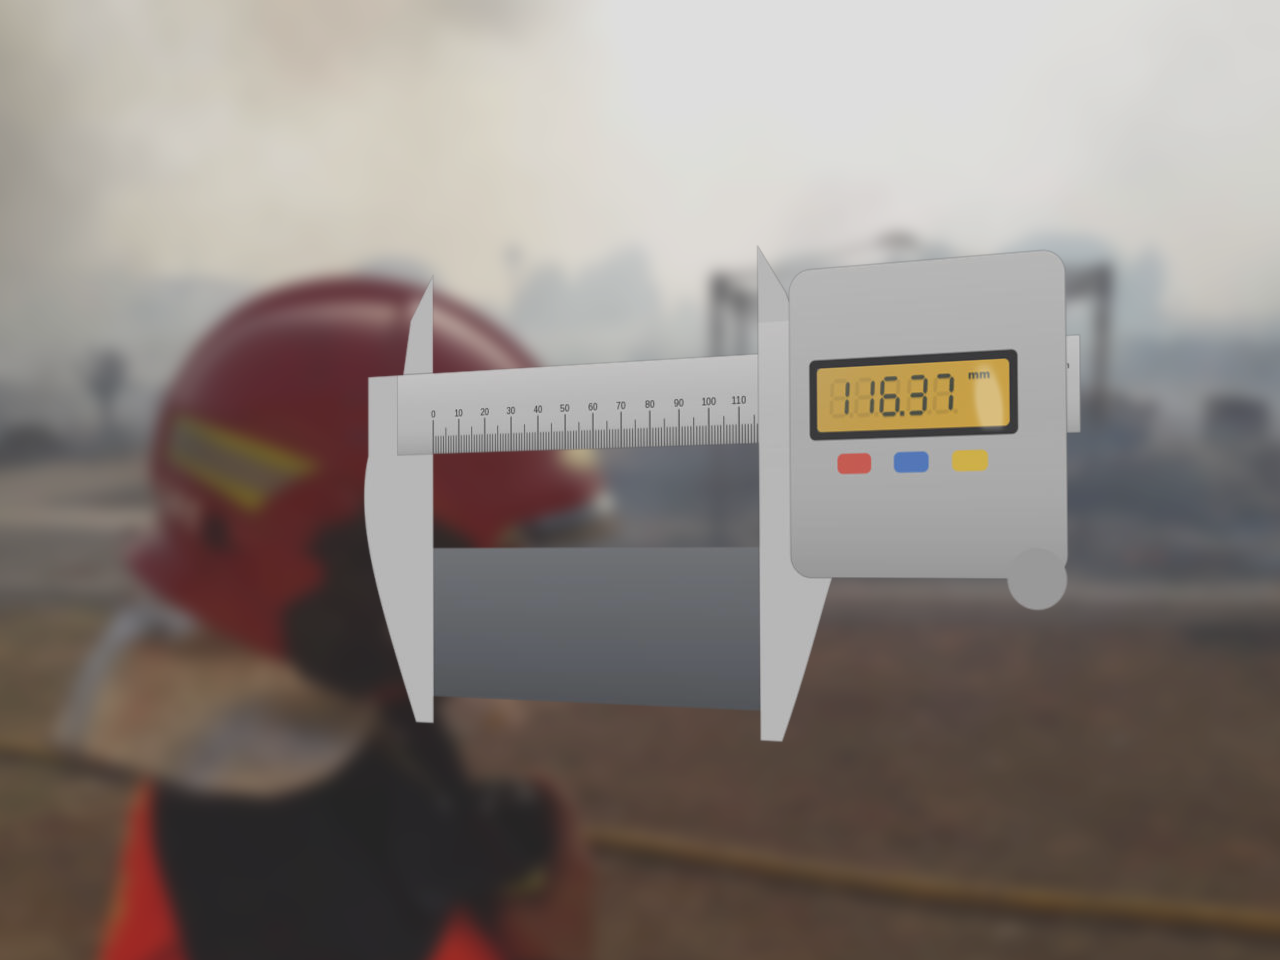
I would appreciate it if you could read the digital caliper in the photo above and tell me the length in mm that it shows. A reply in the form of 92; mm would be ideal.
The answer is 116.37; mm
